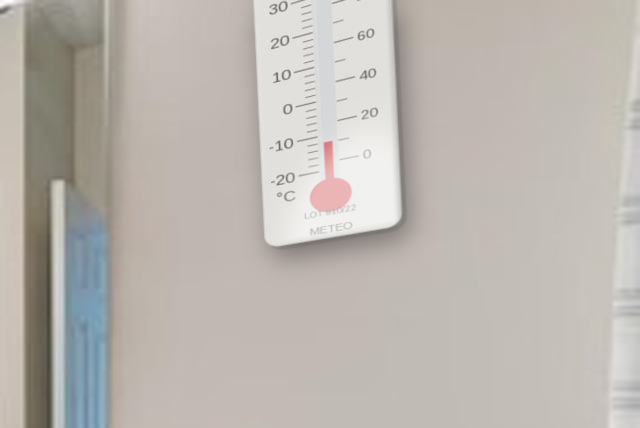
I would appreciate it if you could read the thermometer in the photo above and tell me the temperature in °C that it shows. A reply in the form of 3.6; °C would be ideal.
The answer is -12; °C
